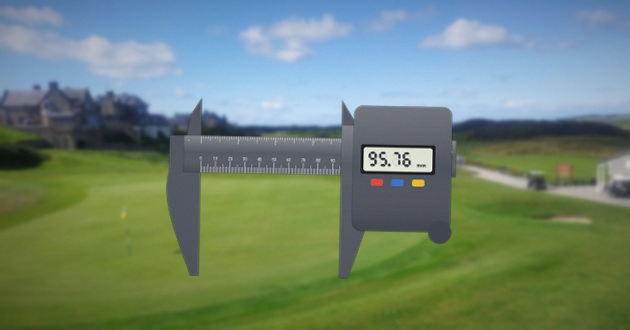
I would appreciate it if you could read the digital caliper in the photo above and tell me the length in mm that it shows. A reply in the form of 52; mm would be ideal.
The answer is 95.76; mm
